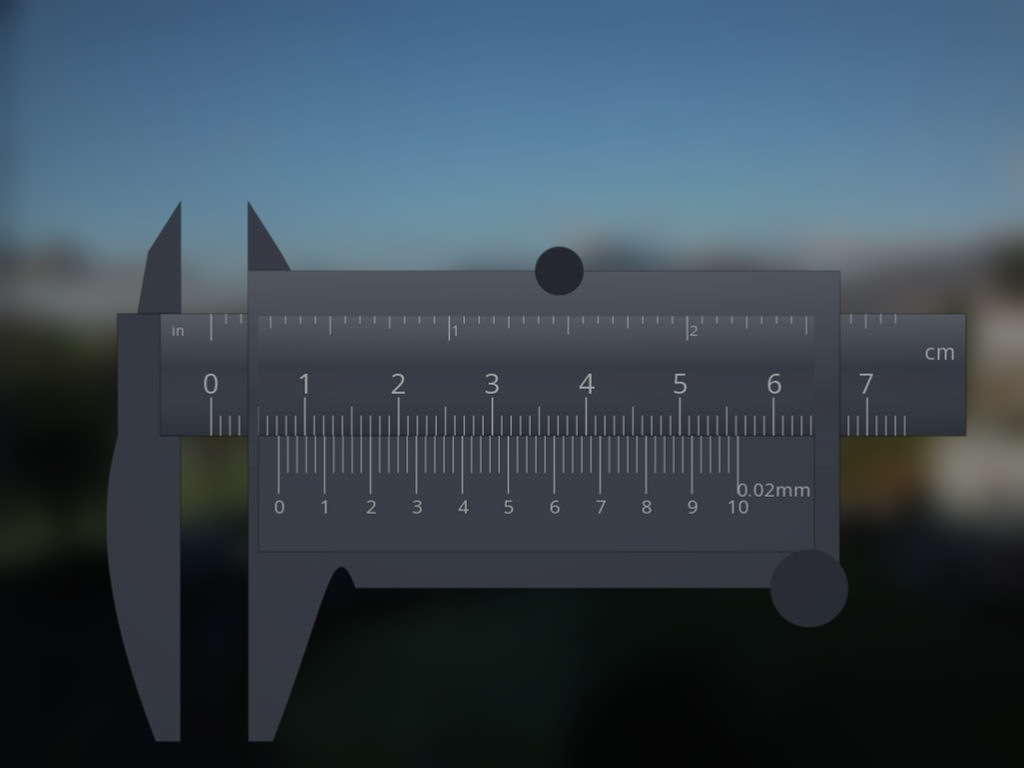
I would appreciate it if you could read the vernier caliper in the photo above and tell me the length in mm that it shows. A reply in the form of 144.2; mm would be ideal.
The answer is 7.2; mm
